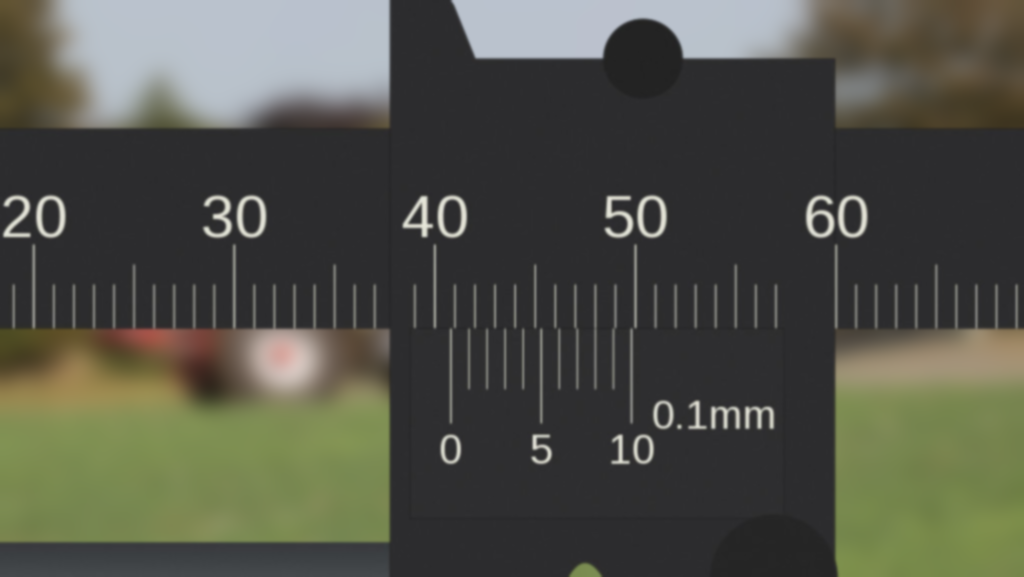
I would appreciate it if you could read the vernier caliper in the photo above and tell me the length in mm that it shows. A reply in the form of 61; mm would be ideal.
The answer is 40.8; mm
